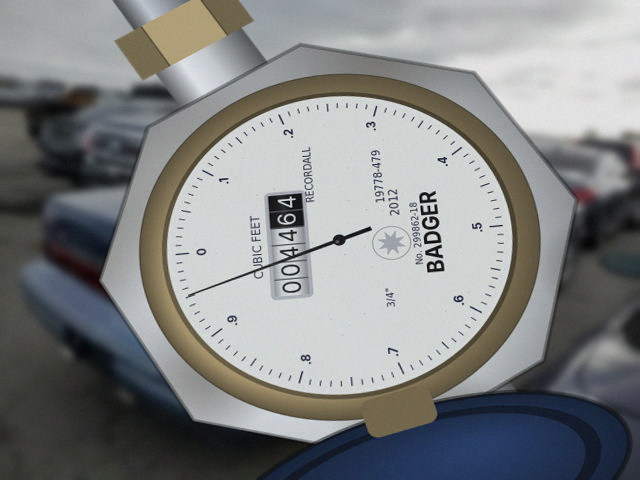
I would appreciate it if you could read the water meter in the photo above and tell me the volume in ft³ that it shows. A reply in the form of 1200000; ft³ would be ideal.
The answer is 4463.95; ft³
